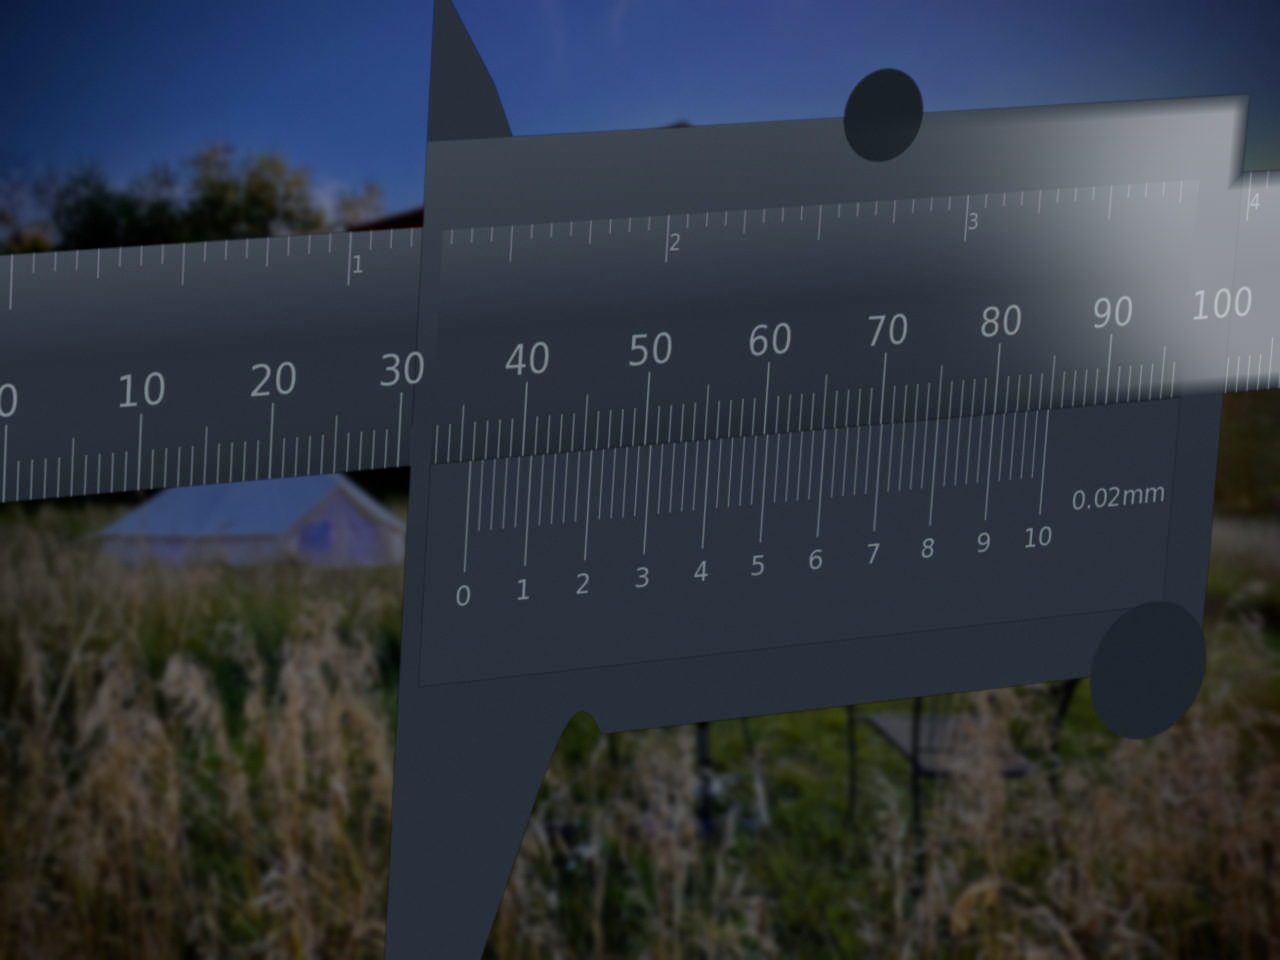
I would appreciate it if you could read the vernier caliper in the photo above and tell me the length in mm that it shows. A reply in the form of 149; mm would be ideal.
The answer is 35.8; mm
